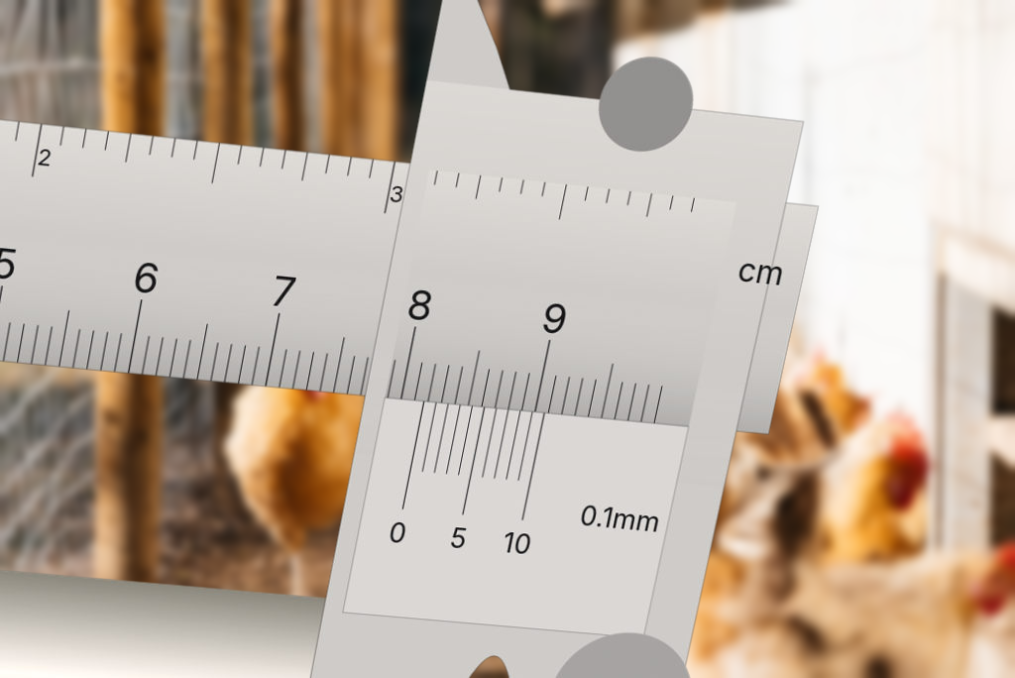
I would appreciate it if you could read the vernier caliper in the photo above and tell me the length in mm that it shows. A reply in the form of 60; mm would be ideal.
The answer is 81.7; mm
